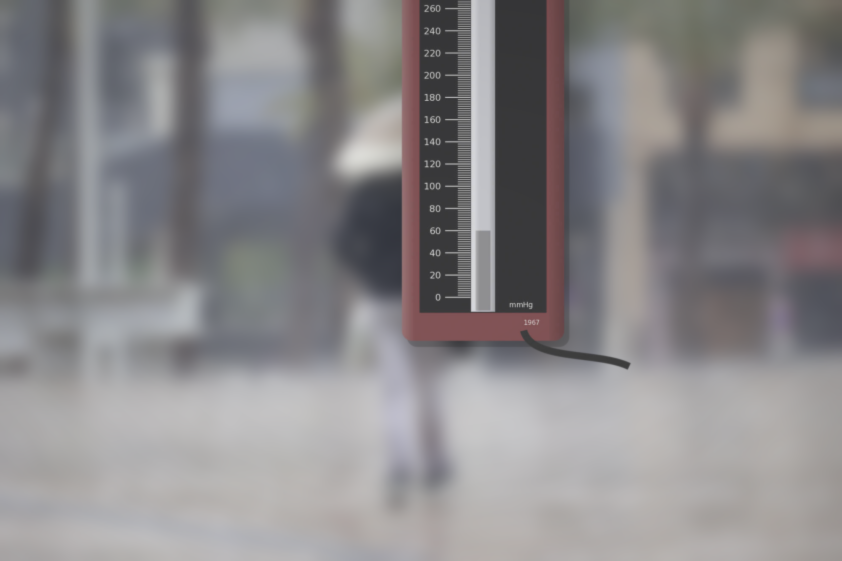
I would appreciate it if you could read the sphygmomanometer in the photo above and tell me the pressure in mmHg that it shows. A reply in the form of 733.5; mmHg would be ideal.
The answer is 60; mmHg
